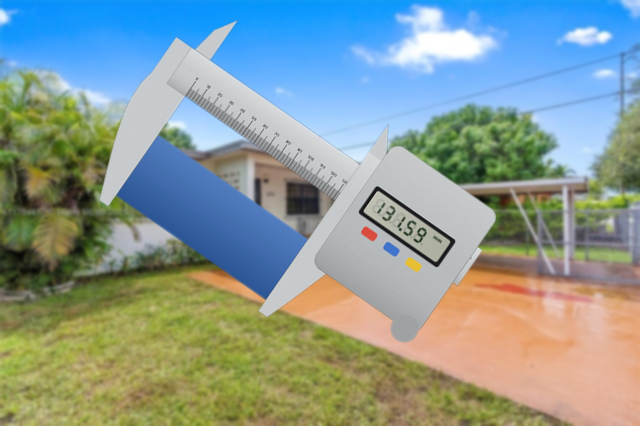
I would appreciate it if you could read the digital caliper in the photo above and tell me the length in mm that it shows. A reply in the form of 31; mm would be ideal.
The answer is 131.59; mm
